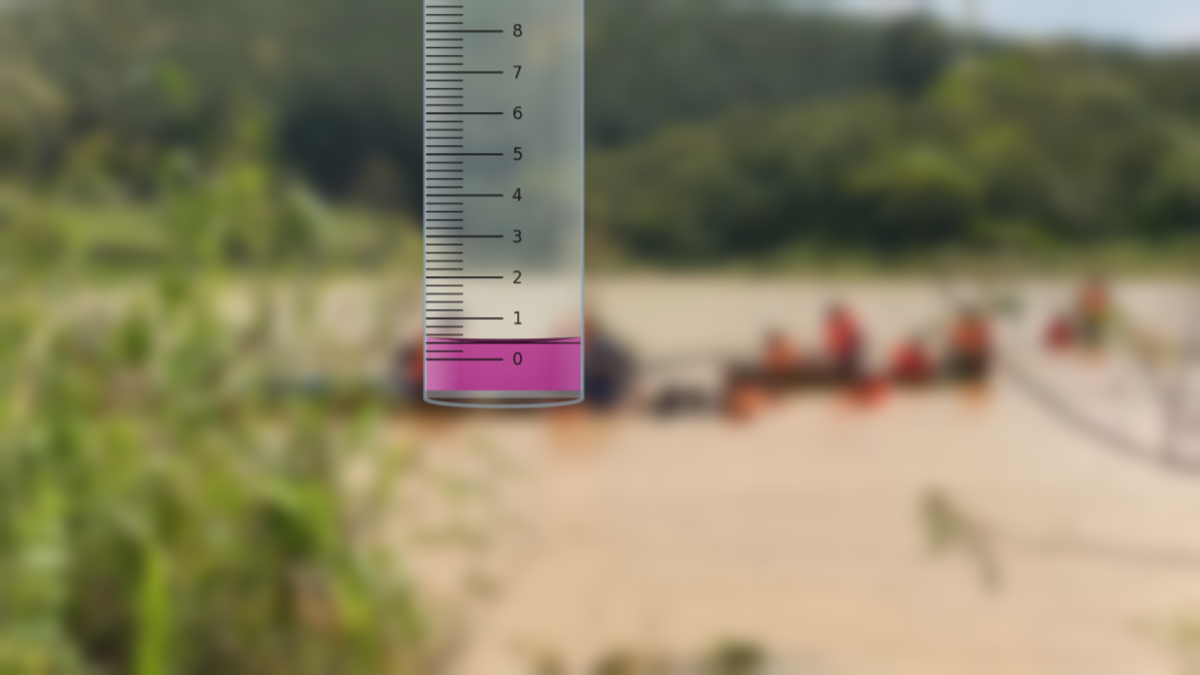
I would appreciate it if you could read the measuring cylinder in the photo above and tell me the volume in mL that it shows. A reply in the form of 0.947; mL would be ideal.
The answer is 0.4; mL
